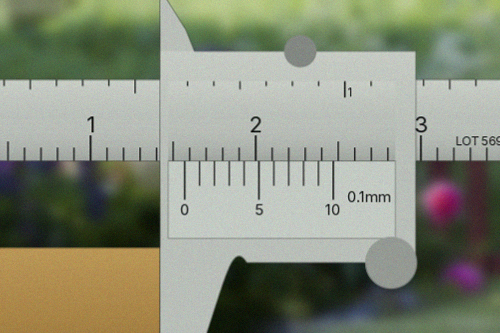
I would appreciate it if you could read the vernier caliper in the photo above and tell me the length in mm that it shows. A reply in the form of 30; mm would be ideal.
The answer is 15.7; mm
